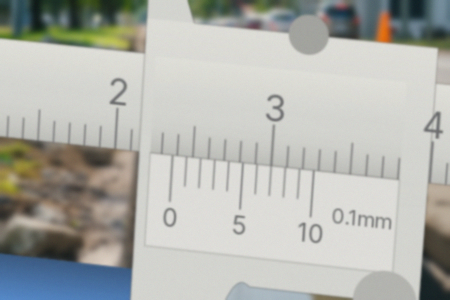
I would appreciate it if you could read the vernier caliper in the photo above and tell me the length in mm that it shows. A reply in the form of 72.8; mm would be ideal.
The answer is 23.7; mm
